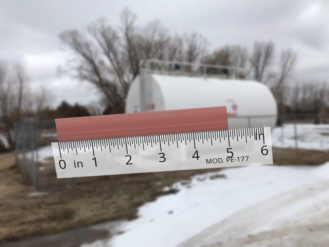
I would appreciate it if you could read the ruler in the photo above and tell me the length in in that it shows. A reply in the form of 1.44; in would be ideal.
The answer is 5; in
